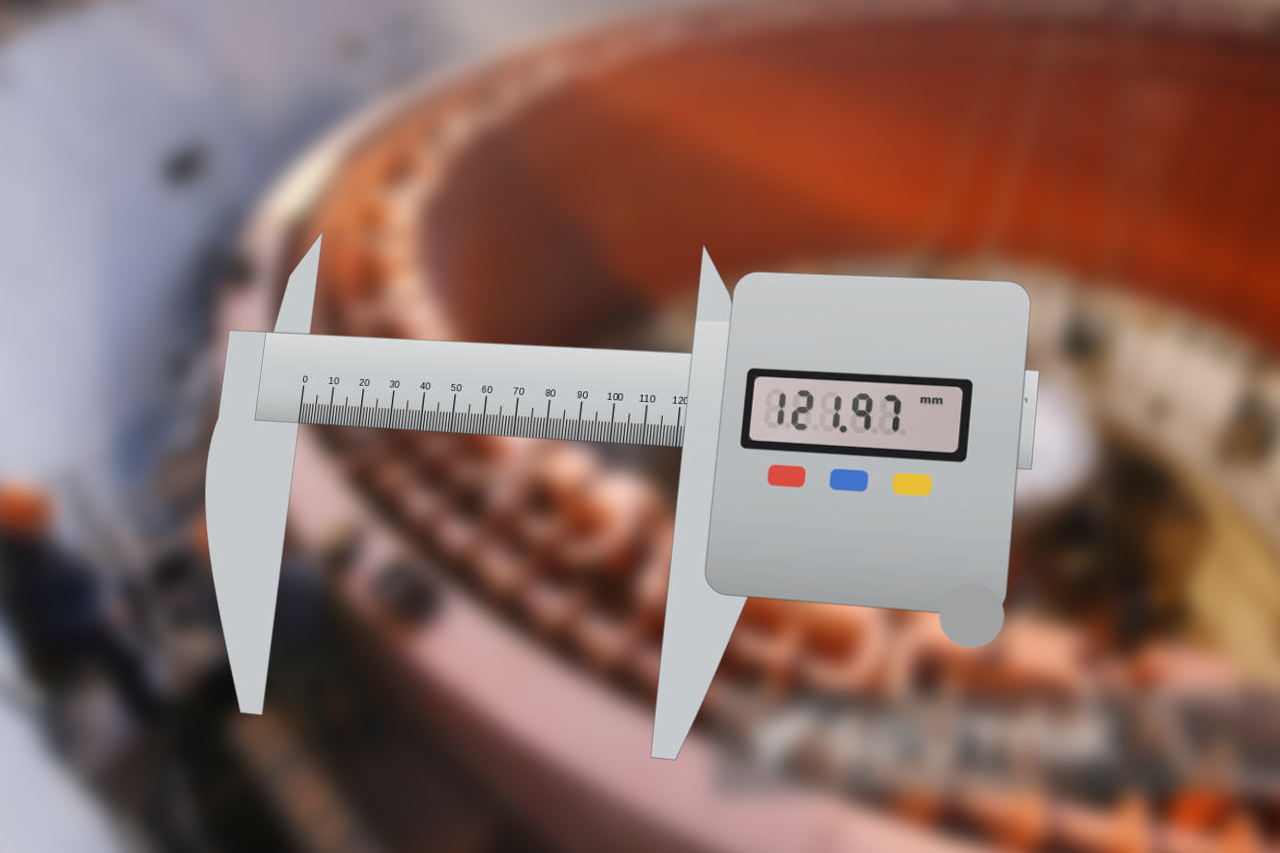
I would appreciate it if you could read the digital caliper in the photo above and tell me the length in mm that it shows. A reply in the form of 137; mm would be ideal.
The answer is 121.97; mm
